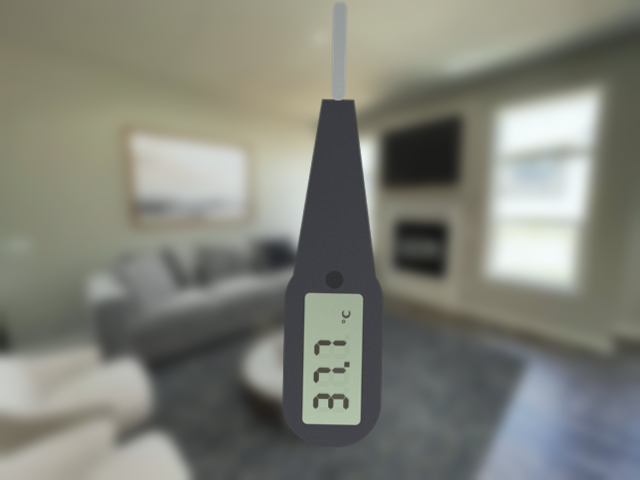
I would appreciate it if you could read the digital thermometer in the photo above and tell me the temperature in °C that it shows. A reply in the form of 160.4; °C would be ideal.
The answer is 37.7; °C
